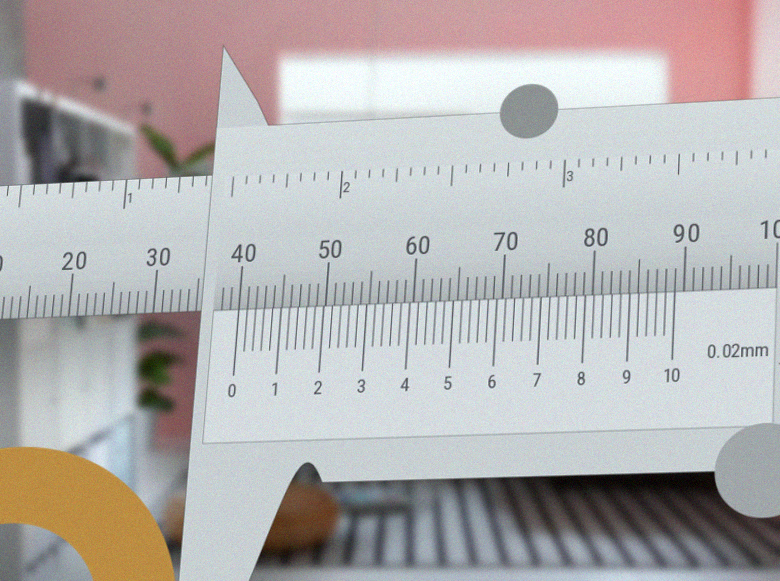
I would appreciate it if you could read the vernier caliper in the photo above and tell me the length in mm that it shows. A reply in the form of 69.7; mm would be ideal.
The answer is 40.0; mm
